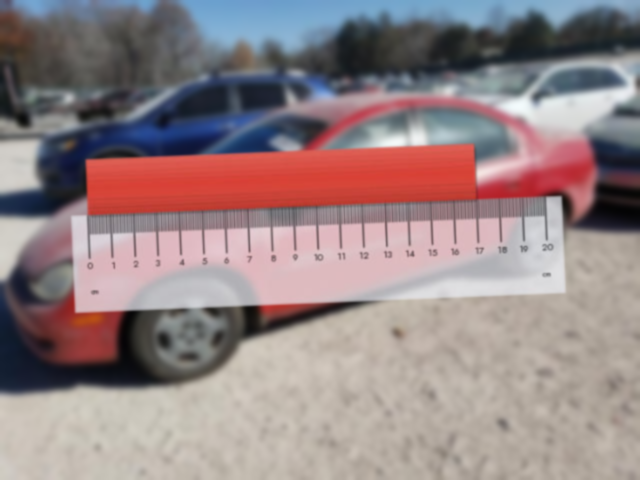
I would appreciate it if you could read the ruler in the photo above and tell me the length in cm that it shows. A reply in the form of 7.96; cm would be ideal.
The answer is 17; cm
